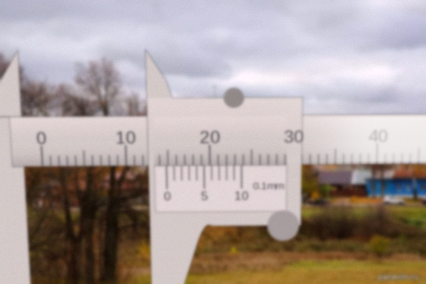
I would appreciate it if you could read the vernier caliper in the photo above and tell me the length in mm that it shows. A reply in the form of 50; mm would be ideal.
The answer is 14.8; mm
